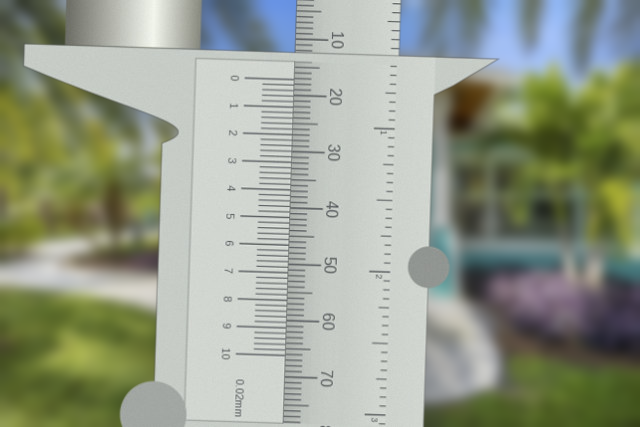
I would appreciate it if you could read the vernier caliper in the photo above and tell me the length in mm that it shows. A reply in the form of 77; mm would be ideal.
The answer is 17.2; mm
